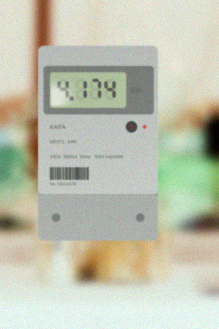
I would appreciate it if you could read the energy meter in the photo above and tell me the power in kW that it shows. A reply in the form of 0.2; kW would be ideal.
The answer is 4.174; kW
